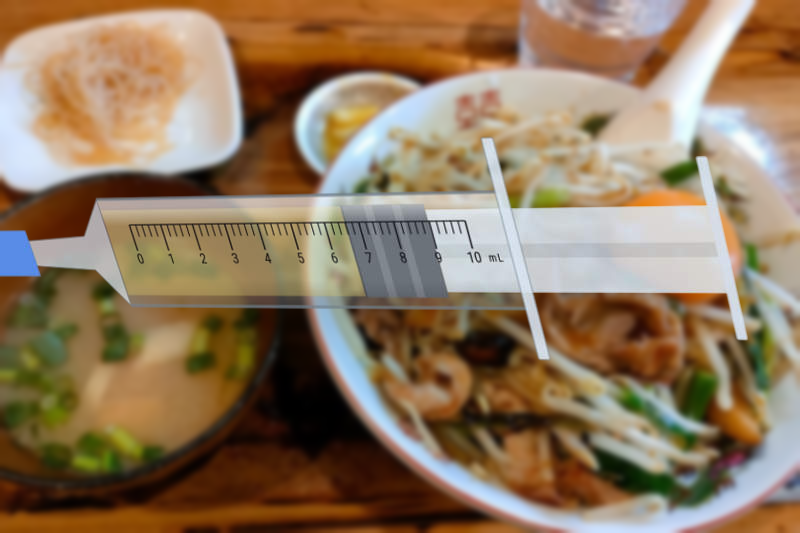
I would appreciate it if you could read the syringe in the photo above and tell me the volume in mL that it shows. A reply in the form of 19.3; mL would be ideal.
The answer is 6.6; mL
